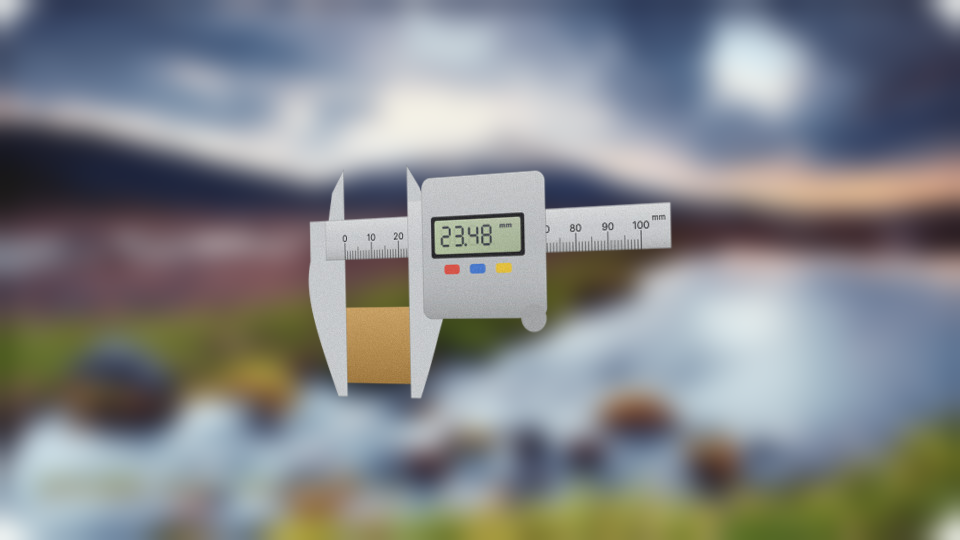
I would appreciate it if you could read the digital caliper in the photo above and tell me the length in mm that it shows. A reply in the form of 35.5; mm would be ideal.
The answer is 23.48; mm
